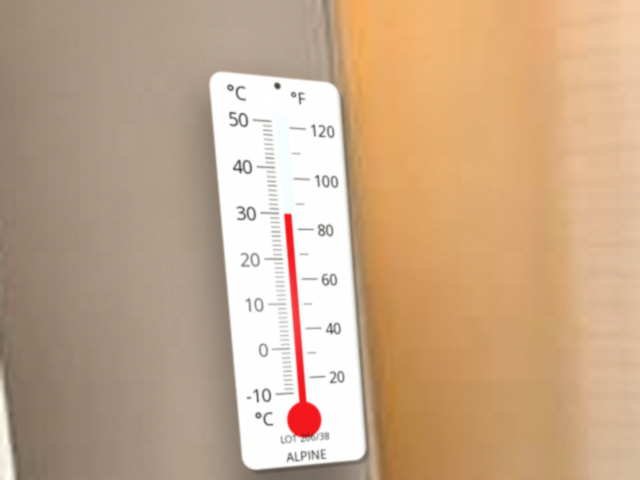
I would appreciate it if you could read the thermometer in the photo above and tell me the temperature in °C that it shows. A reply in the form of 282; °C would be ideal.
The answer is 30; °C
